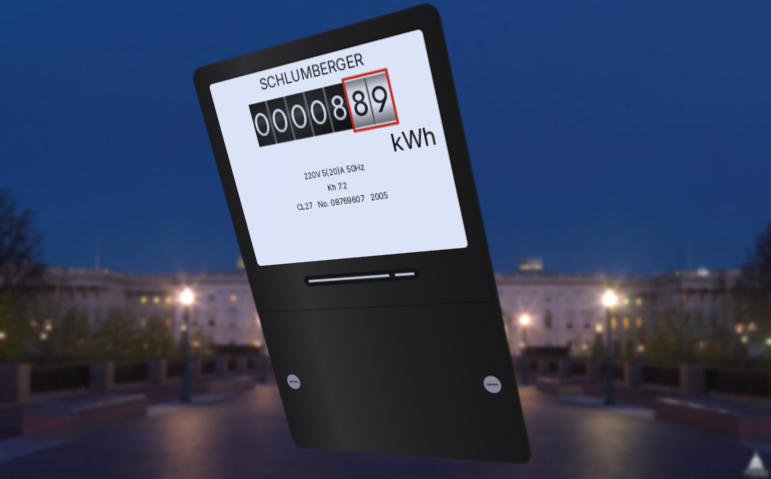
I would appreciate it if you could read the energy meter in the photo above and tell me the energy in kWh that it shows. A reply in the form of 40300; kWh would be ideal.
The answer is 8.89; kWh
